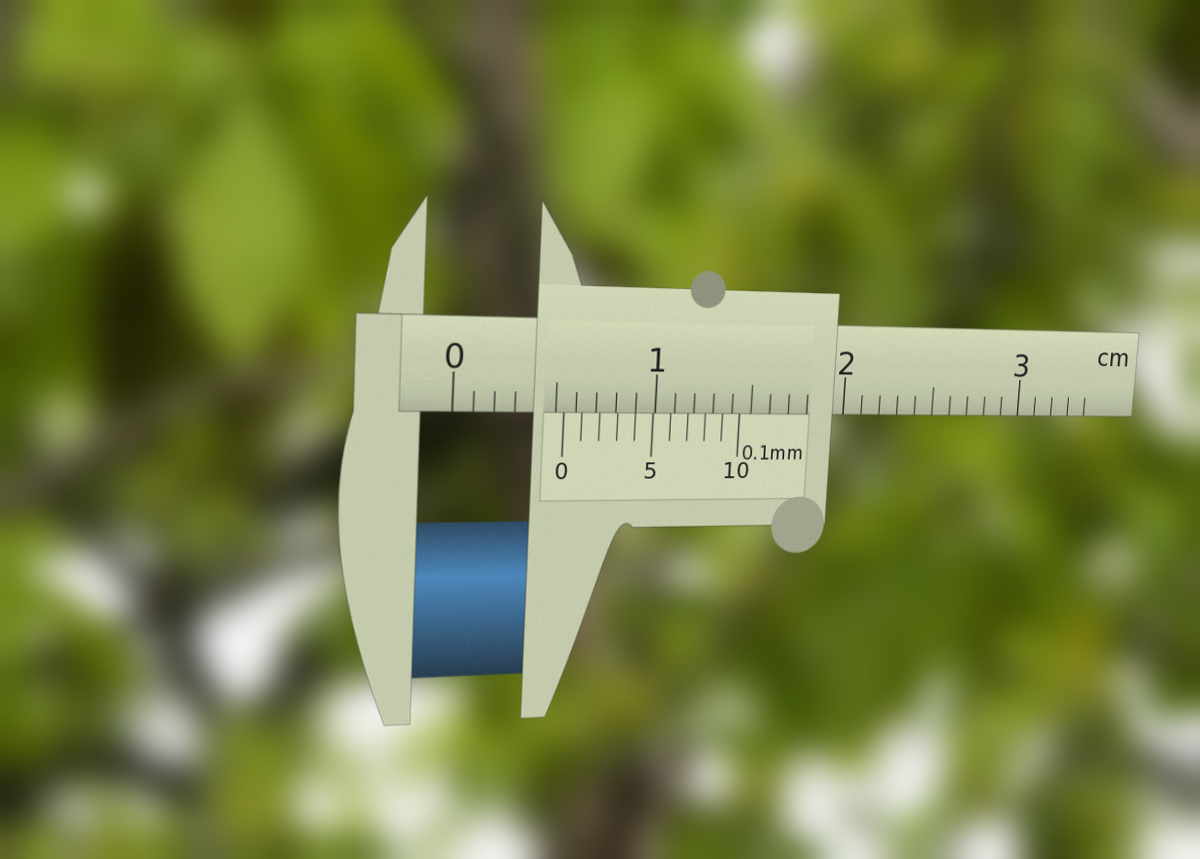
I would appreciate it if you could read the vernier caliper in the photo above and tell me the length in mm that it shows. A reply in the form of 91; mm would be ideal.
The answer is 5.4; mm
